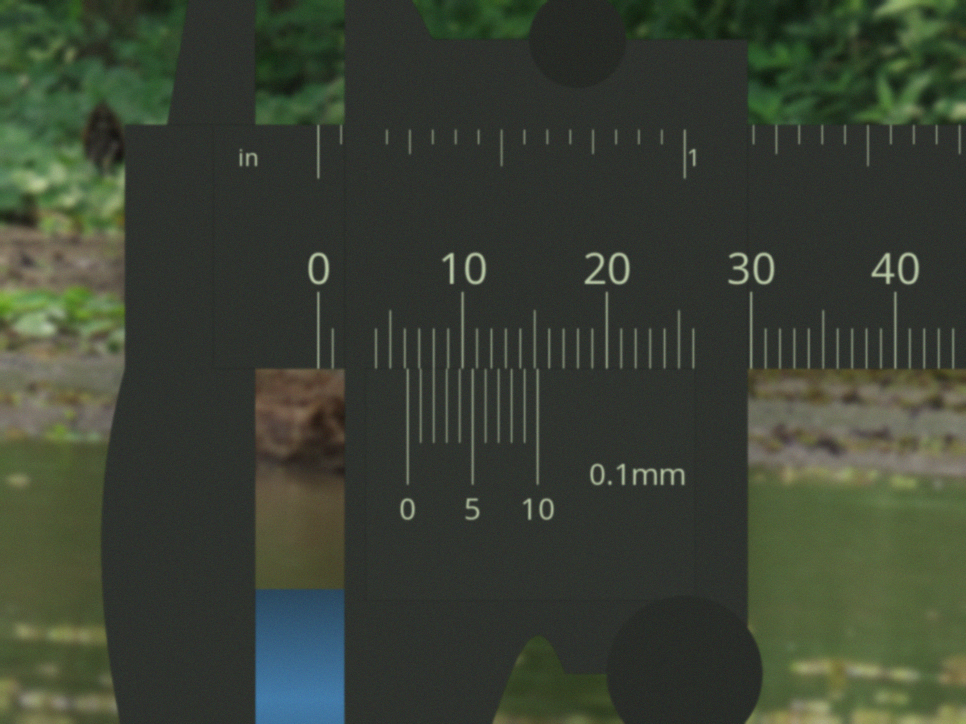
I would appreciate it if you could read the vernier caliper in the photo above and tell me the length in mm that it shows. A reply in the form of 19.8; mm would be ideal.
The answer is 6.2; mm
